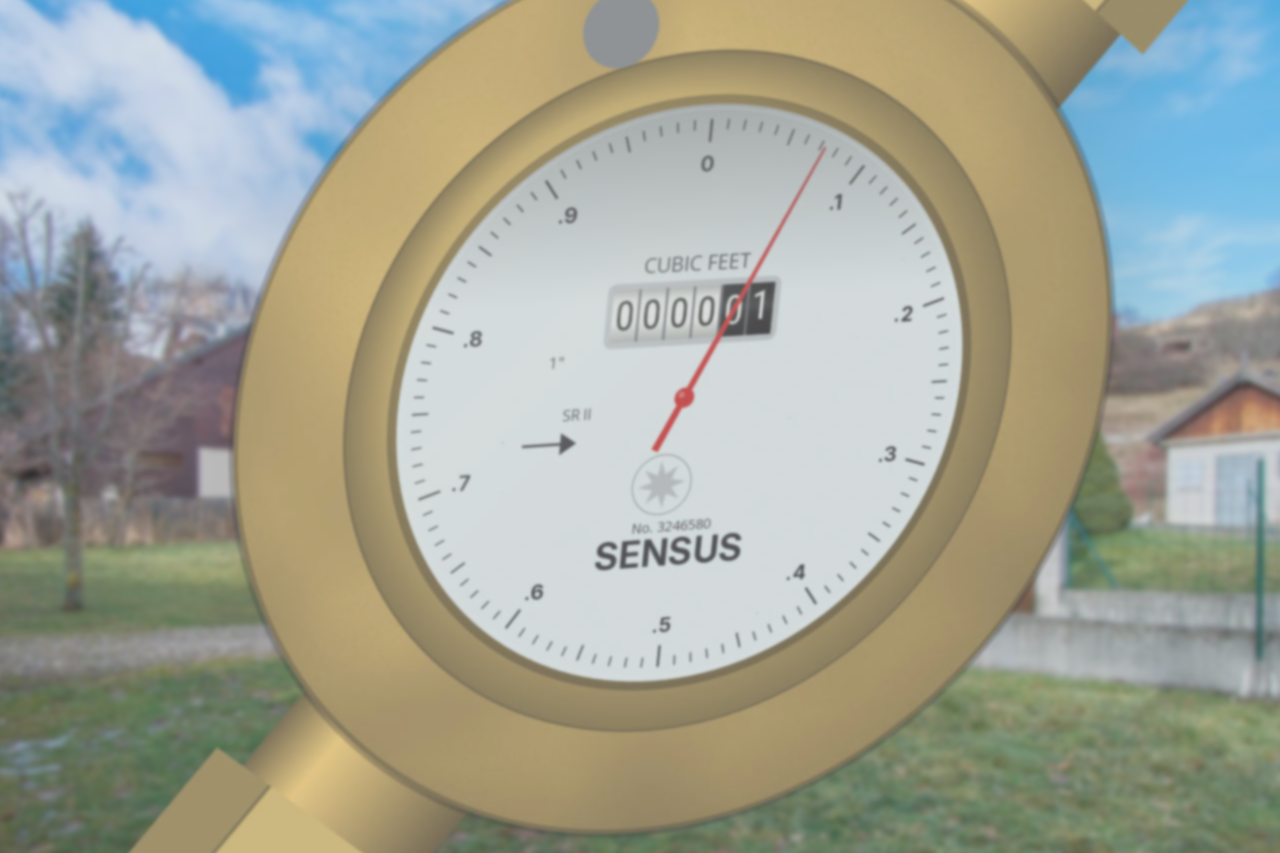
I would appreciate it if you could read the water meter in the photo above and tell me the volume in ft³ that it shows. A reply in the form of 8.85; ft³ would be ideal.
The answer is 1.07; ft³
